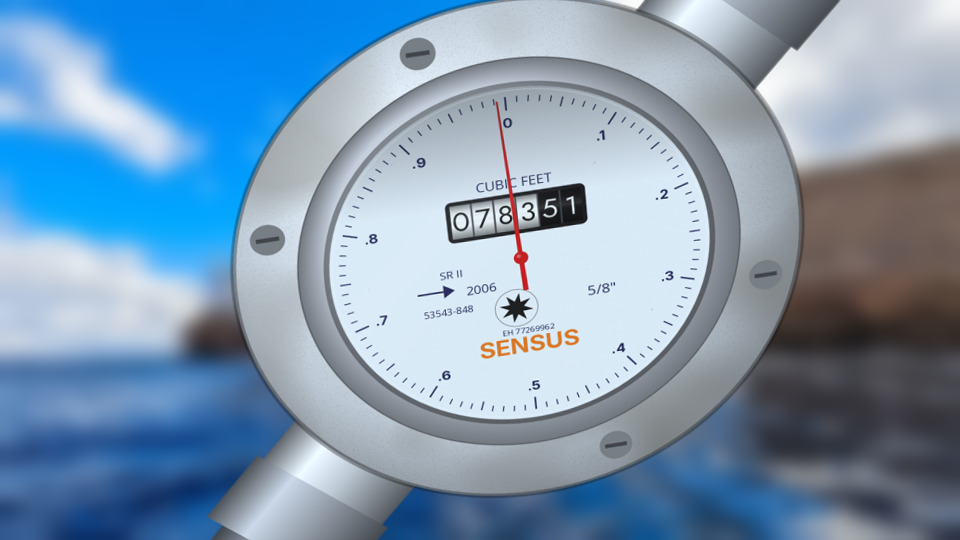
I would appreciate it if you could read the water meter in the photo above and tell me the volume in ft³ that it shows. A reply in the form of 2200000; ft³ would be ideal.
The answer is 78350.99; ft³
